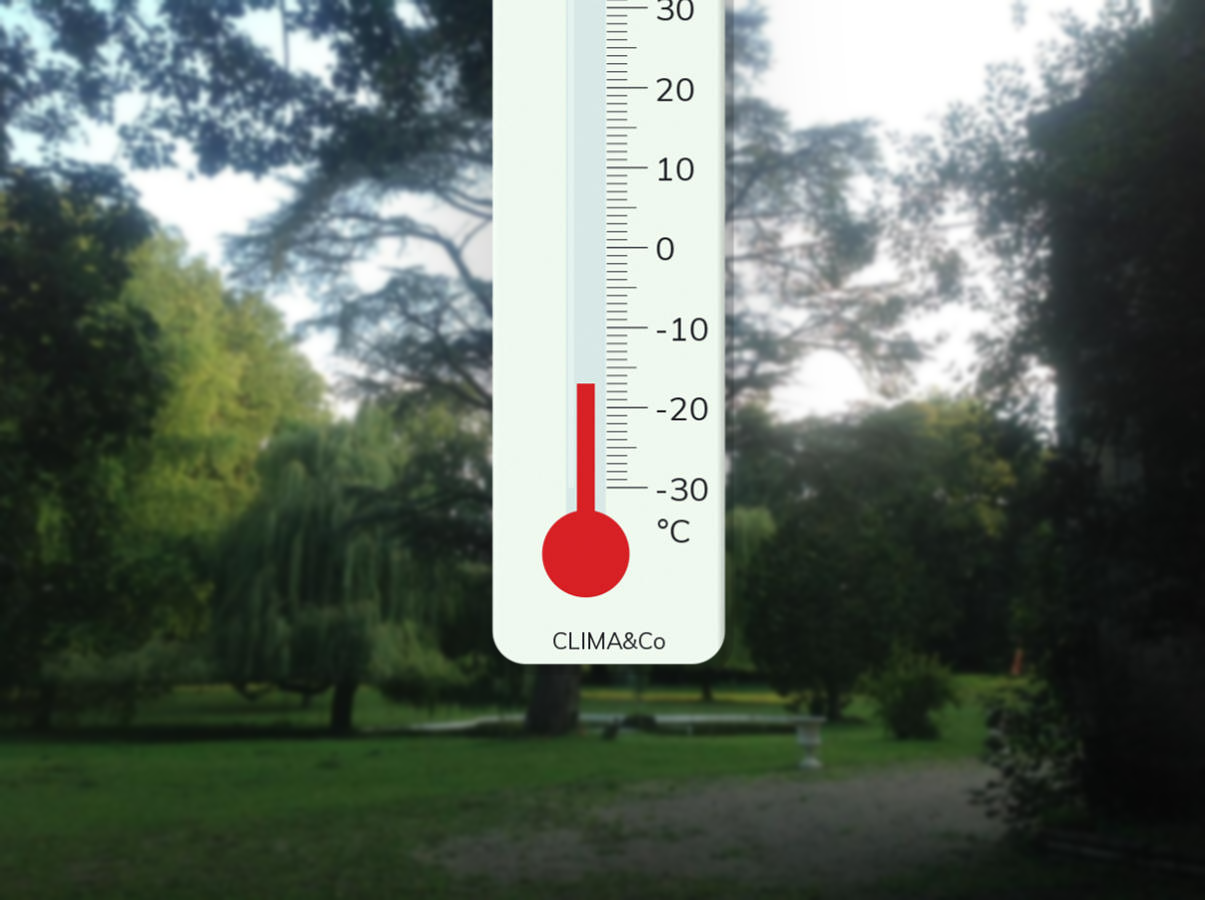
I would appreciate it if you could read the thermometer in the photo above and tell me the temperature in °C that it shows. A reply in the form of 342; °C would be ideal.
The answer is -17; °C
